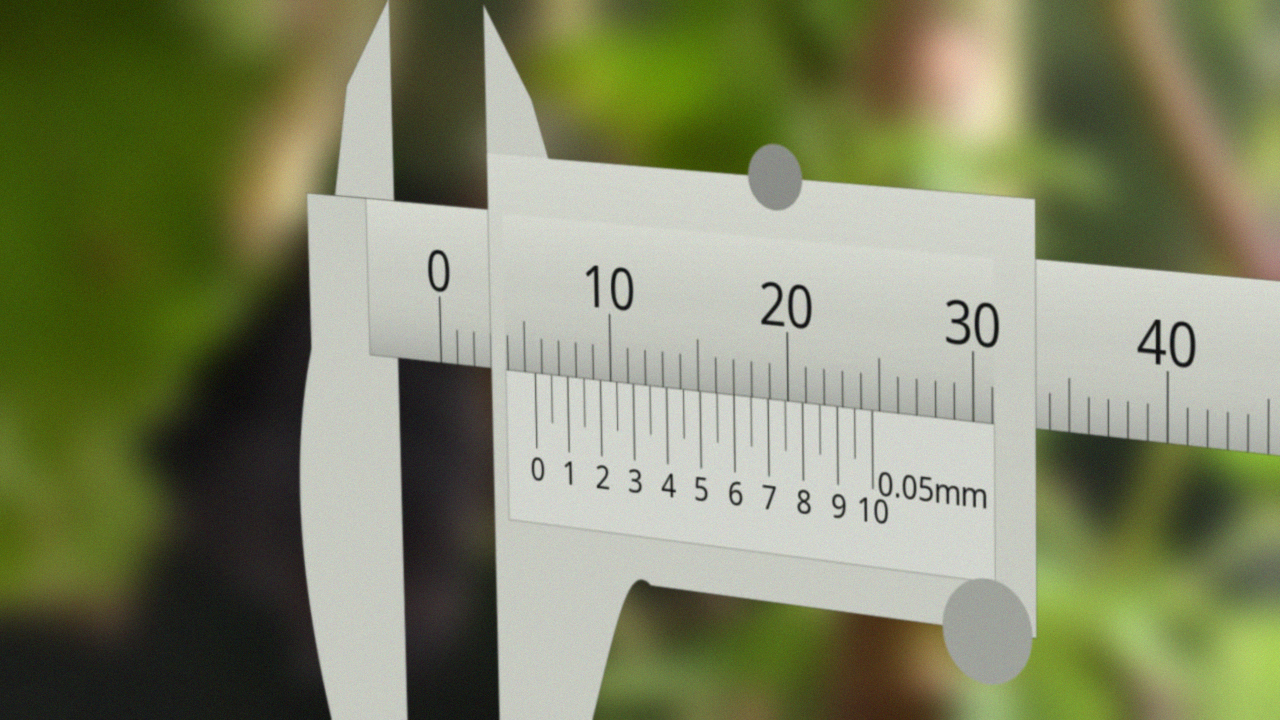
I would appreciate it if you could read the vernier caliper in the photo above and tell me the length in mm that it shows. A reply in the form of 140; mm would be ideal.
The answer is 5.6; mm
